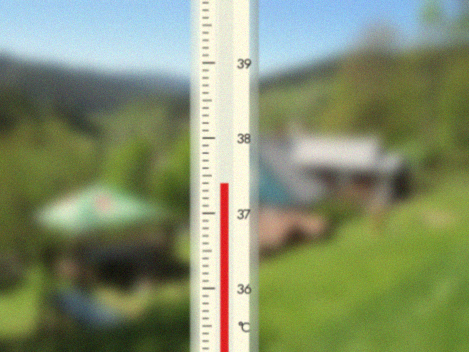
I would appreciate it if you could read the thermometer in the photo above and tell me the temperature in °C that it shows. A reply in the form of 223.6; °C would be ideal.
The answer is 37.4; °C
